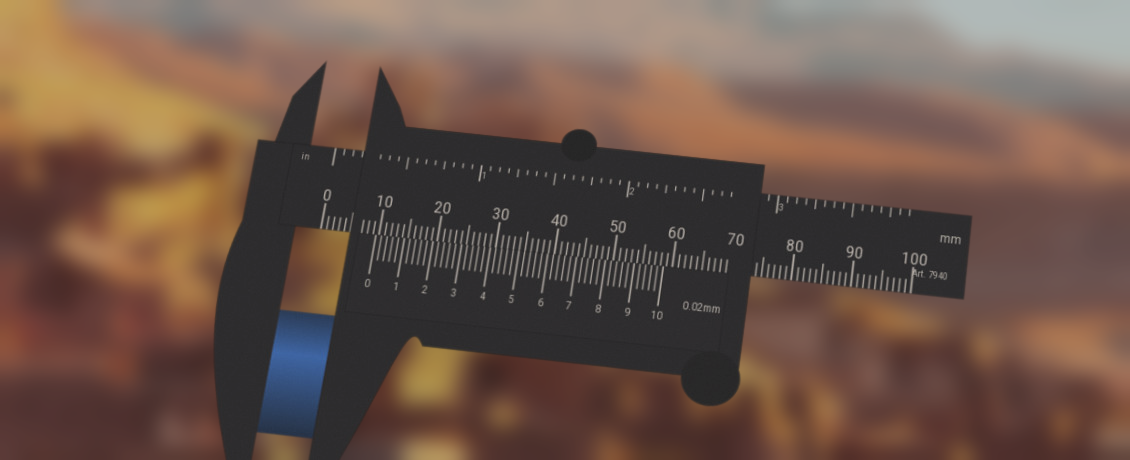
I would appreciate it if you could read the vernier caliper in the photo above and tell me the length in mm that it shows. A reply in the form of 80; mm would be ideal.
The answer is 9.5; mm
